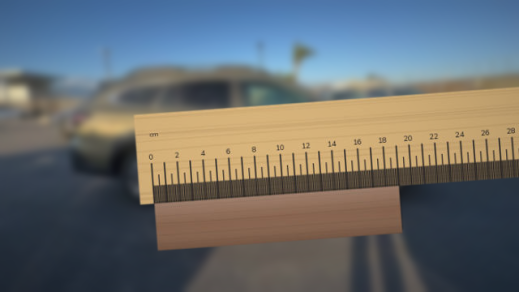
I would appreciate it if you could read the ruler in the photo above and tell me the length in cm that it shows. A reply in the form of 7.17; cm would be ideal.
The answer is 19; cm
